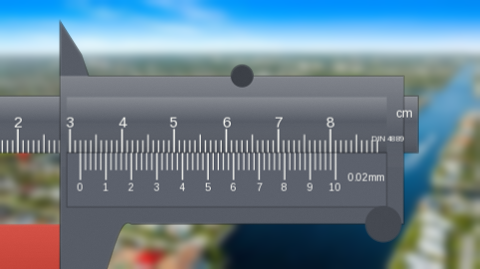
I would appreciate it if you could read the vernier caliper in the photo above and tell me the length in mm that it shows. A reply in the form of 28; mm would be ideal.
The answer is 32.0; mm
